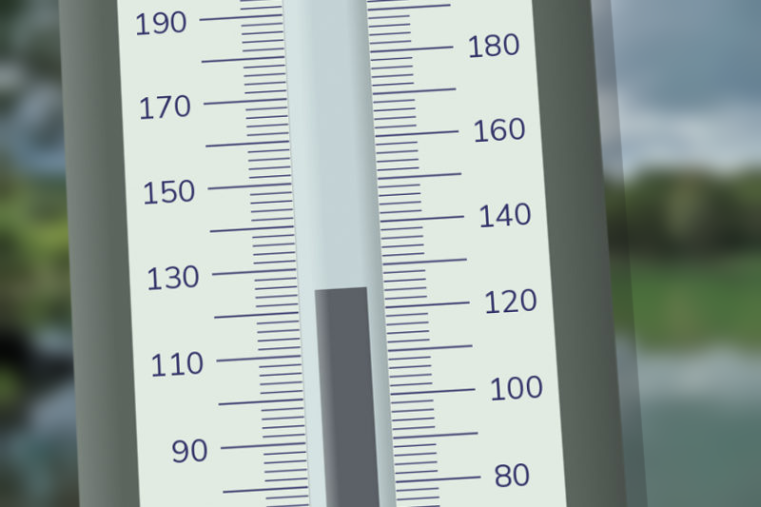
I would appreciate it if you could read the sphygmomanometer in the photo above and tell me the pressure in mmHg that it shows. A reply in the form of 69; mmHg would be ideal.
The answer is 125; mmHg
